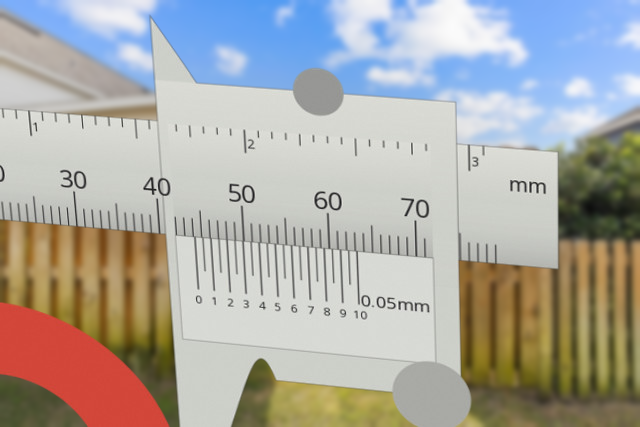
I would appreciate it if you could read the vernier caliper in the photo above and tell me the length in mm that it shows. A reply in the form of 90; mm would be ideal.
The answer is 44.2; mm
